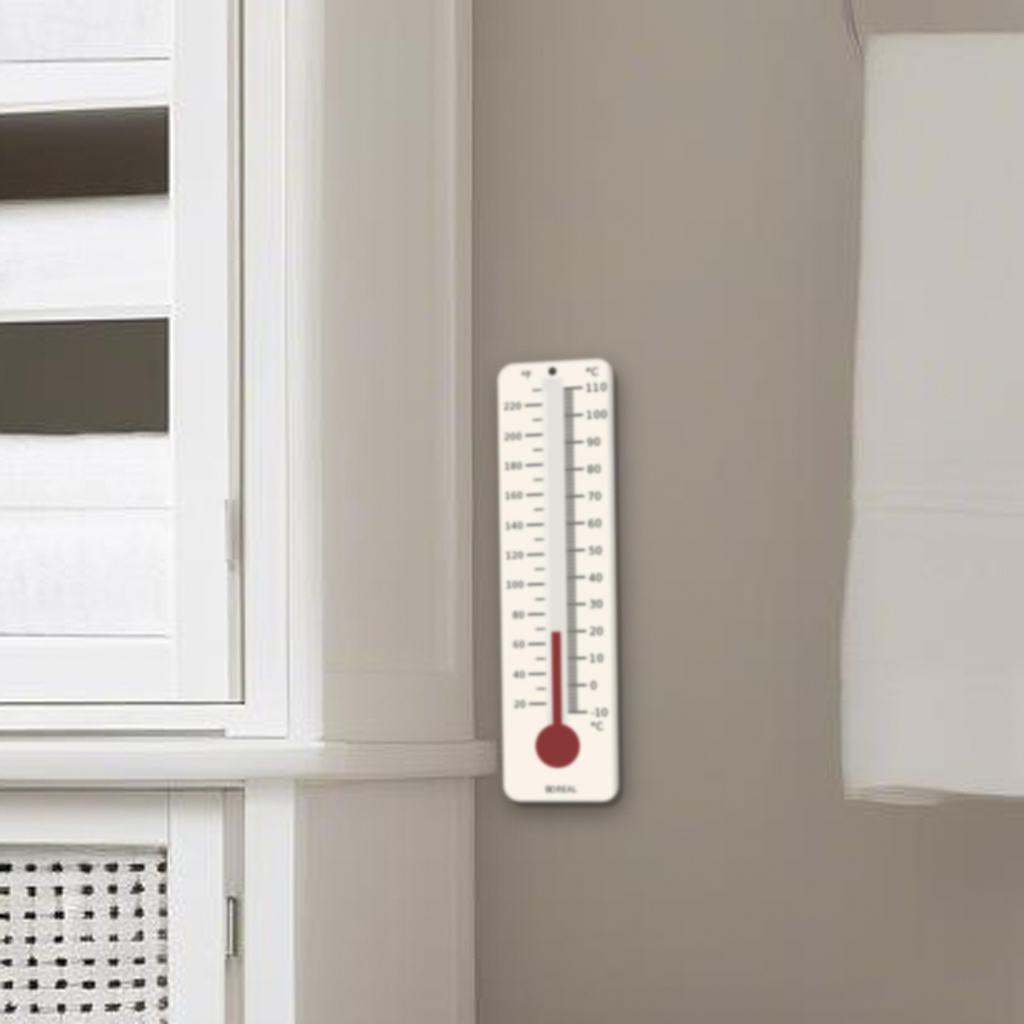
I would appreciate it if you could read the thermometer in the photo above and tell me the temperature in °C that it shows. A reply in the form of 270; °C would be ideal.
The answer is 20; °C
